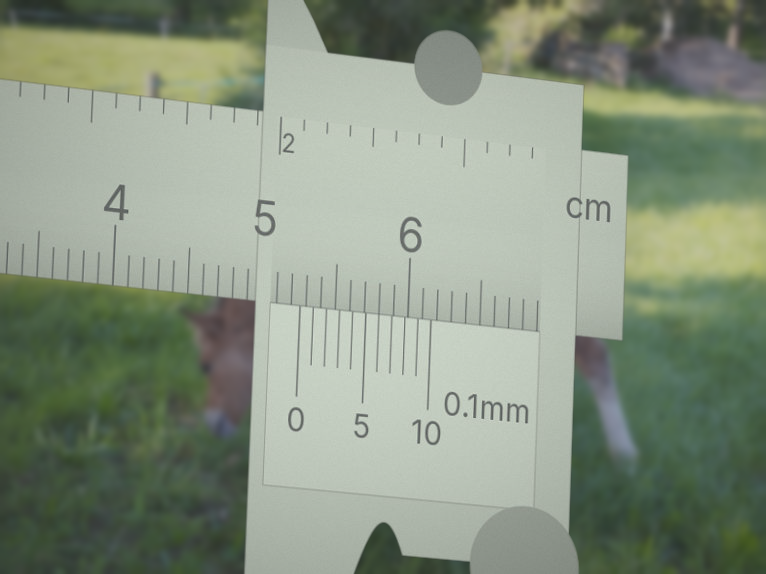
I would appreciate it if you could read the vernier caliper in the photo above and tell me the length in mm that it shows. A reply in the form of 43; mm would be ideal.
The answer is 52.6; mm
